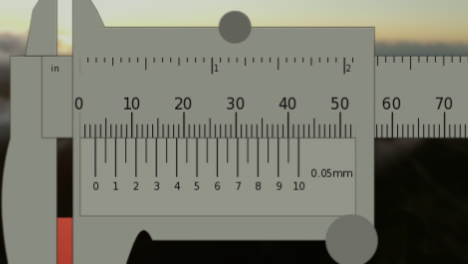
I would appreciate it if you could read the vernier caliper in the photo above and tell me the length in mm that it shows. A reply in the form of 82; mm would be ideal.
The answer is 3.0; mm
